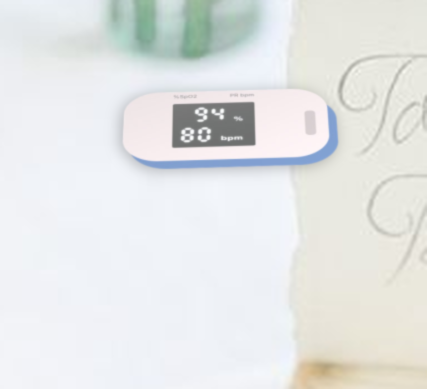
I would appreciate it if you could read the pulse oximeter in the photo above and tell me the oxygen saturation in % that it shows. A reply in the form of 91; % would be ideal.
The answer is 94; %
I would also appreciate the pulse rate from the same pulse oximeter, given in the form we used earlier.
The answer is 80; bpm
